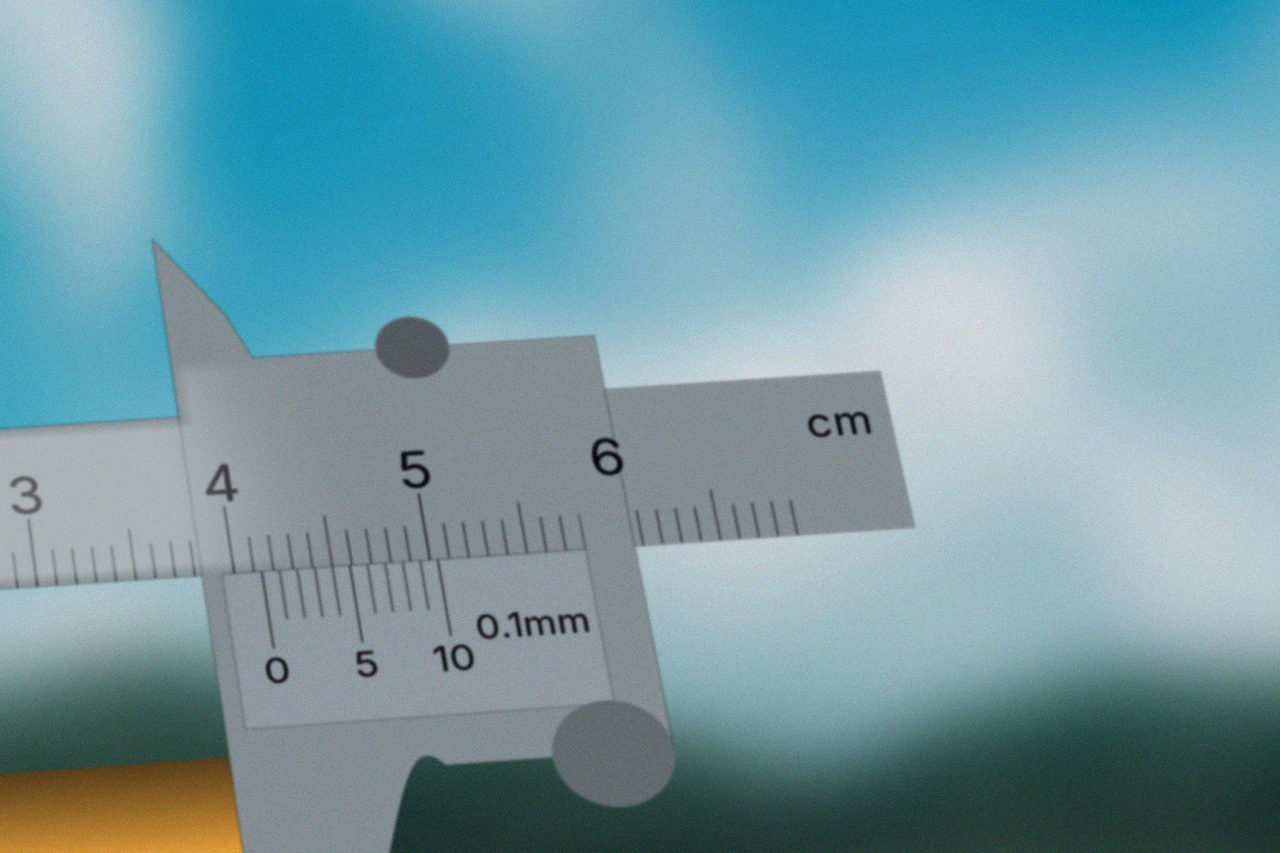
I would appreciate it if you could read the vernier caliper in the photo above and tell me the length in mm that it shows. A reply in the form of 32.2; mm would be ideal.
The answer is 41.4; mm
